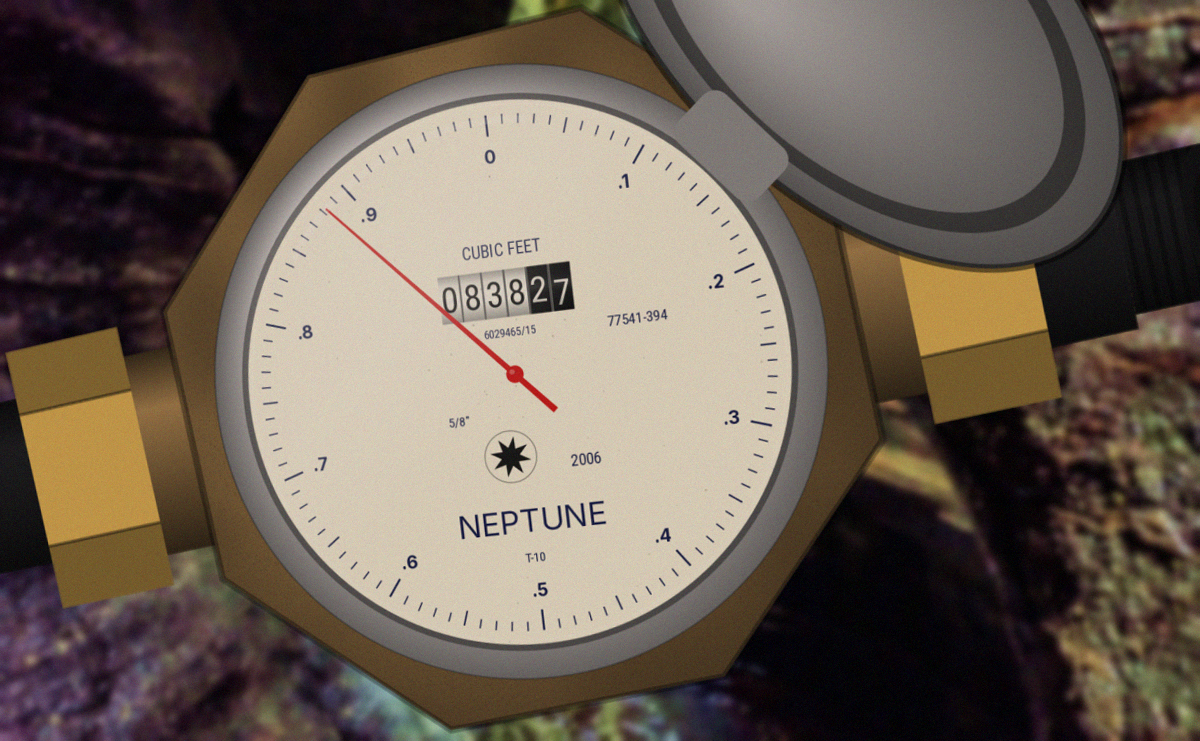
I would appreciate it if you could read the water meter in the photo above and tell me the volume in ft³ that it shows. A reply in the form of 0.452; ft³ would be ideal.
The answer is 83826.88; ft³
